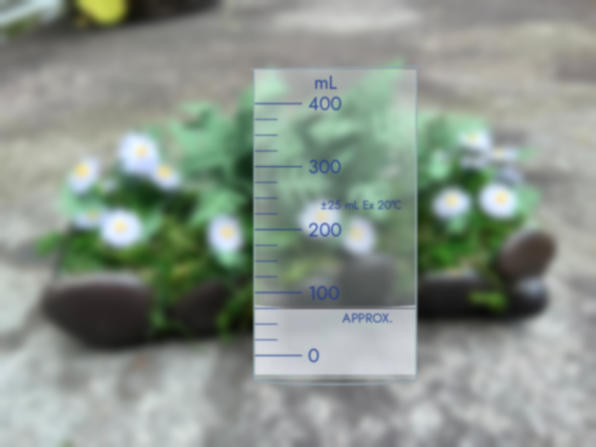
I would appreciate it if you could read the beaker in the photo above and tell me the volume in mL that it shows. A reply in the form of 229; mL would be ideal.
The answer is 75; mL
